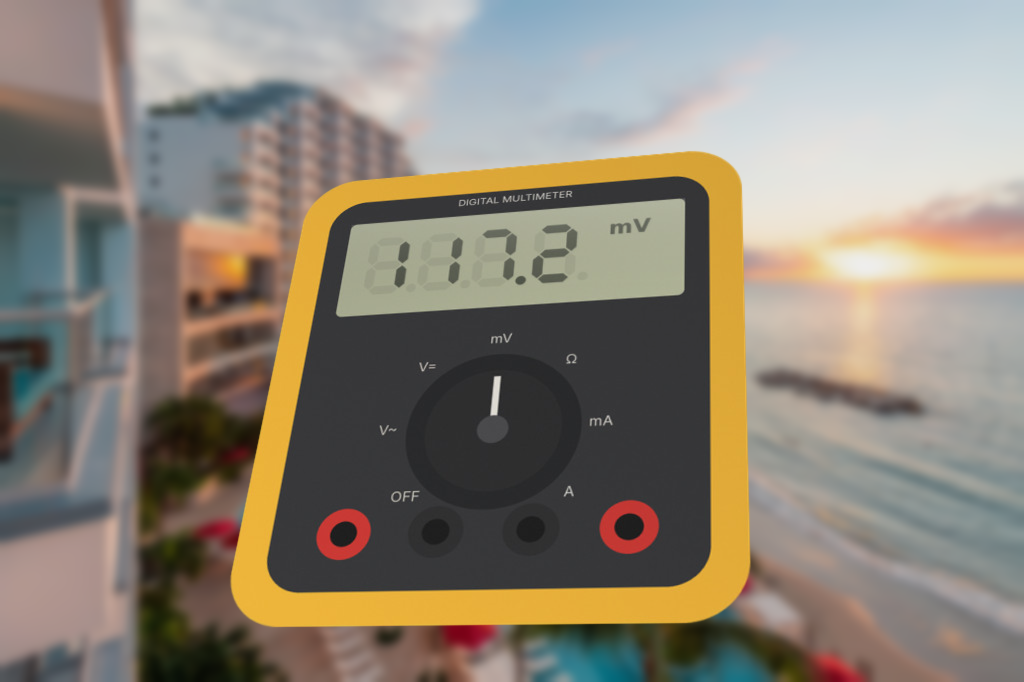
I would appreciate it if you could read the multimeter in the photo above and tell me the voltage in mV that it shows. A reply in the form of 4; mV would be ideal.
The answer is 117.2; mV
